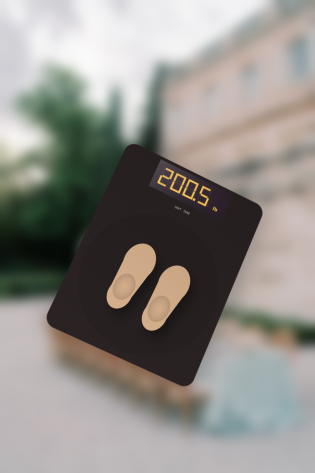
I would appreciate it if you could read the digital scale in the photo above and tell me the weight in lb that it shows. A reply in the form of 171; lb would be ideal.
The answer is 200.5; lb
